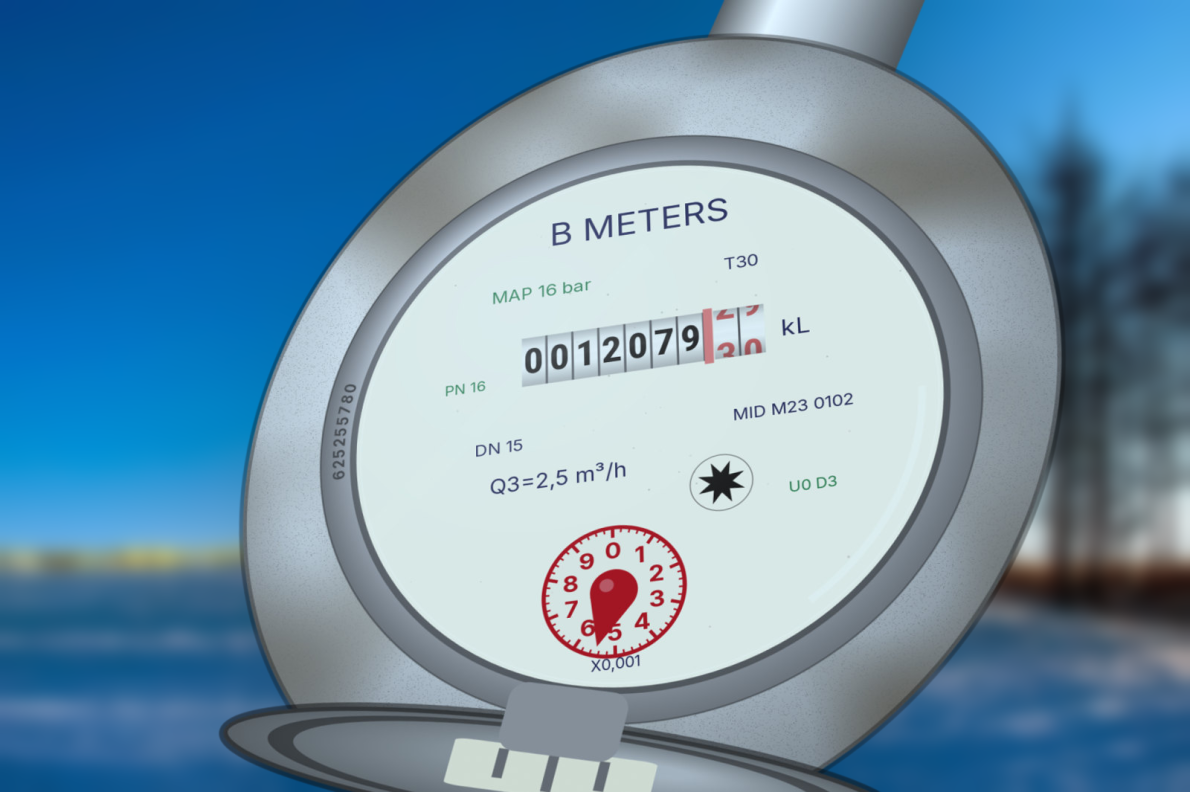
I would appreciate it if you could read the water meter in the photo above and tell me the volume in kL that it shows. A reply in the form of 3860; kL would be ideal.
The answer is 12079.295; kL
